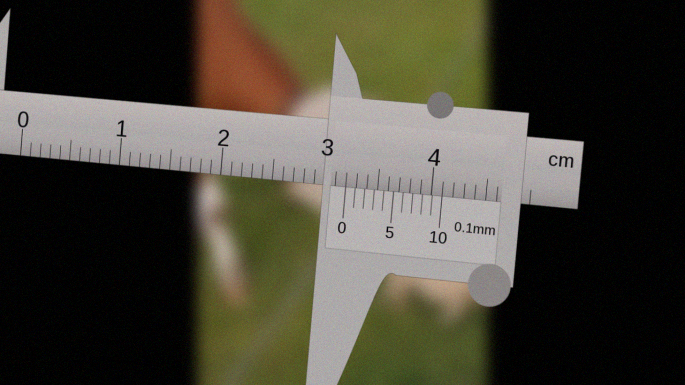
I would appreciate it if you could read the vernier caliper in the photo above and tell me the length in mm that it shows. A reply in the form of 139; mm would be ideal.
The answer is 32.0; mm
